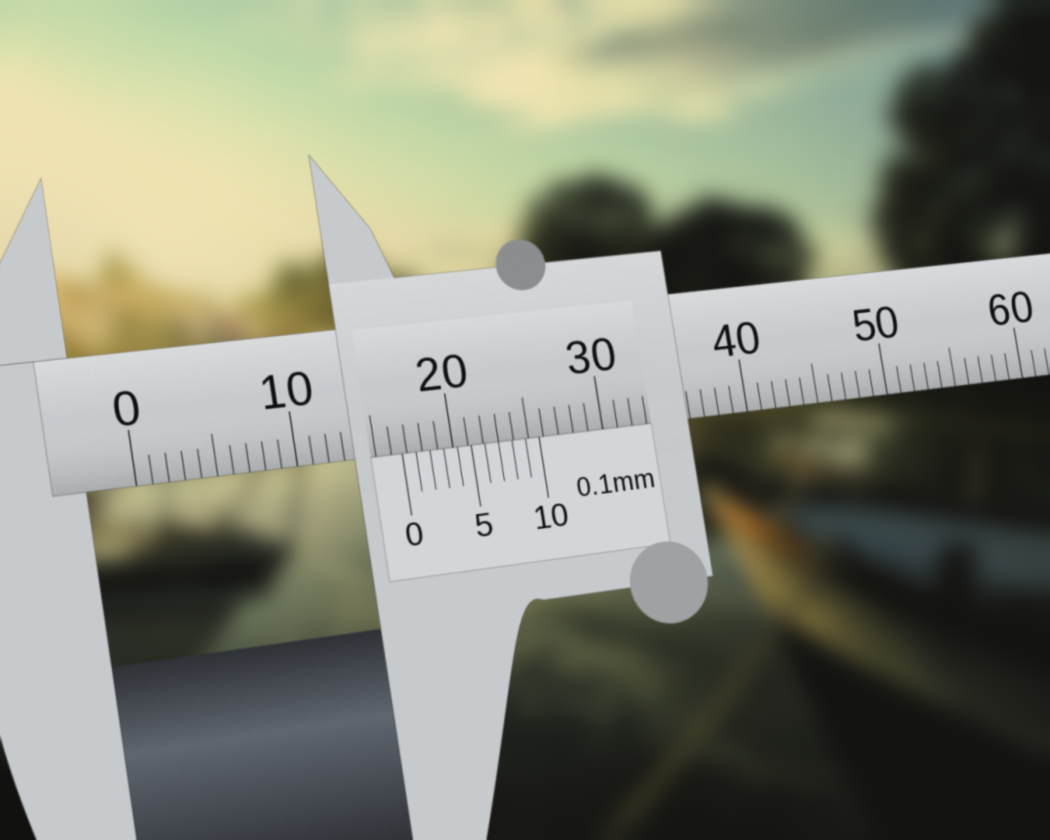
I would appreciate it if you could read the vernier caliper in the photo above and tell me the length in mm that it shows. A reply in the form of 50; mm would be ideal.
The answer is 16.7; mm
